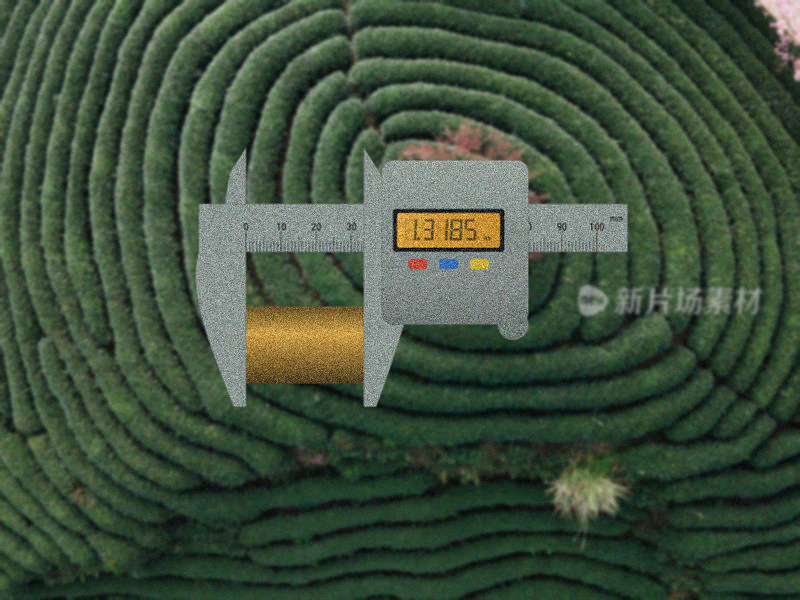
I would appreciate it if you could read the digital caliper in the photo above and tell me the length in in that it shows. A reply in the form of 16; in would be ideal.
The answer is 1.3185; in
